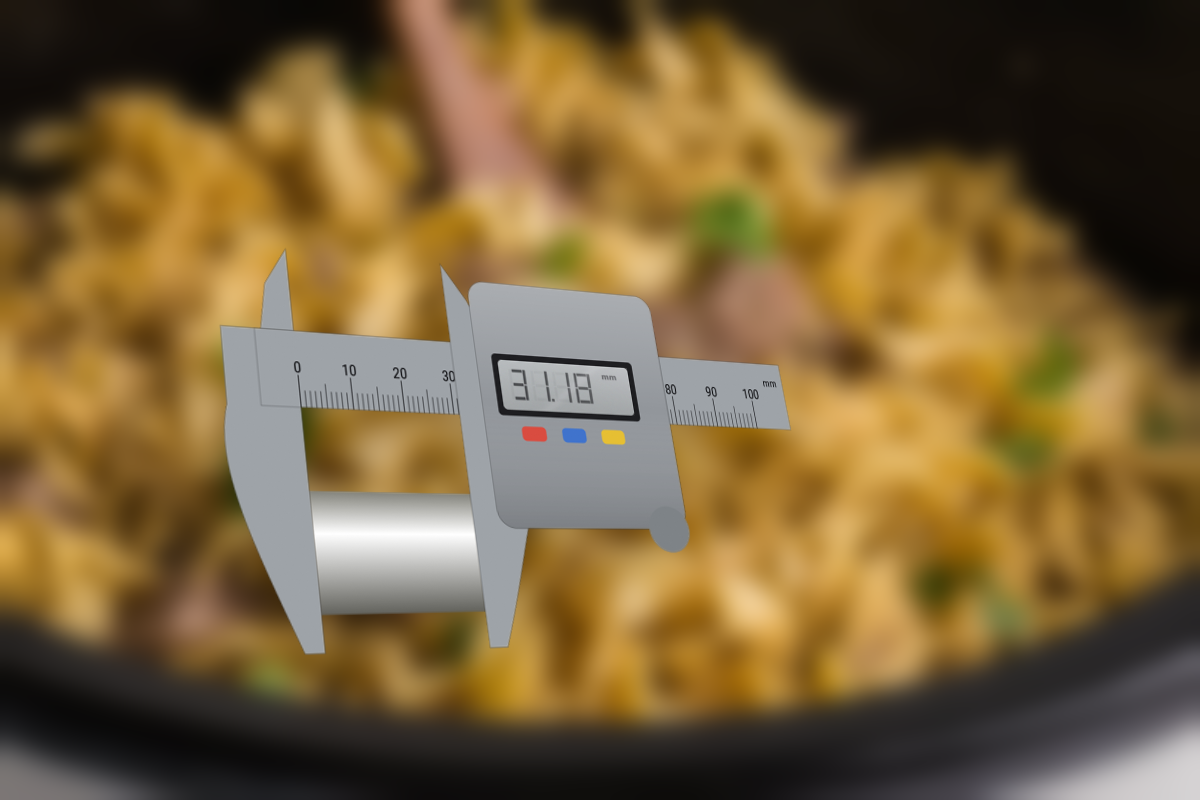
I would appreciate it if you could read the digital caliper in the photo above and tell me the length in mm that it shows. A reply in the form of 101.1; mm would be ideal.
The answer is 31.18; mm
